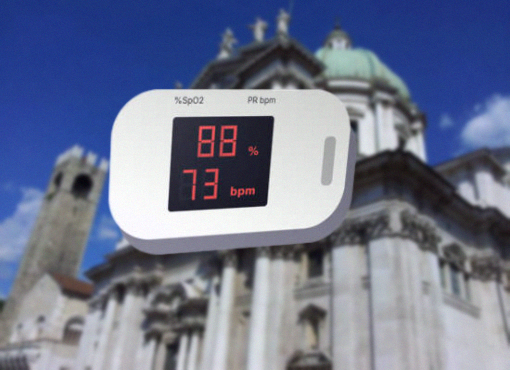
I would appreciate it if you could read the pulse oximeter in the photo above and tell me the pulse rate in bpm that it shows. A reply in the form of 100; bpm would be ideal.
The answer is 73; bpm
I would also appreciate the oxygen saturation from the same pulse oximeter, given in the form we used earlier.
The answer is 88; %
